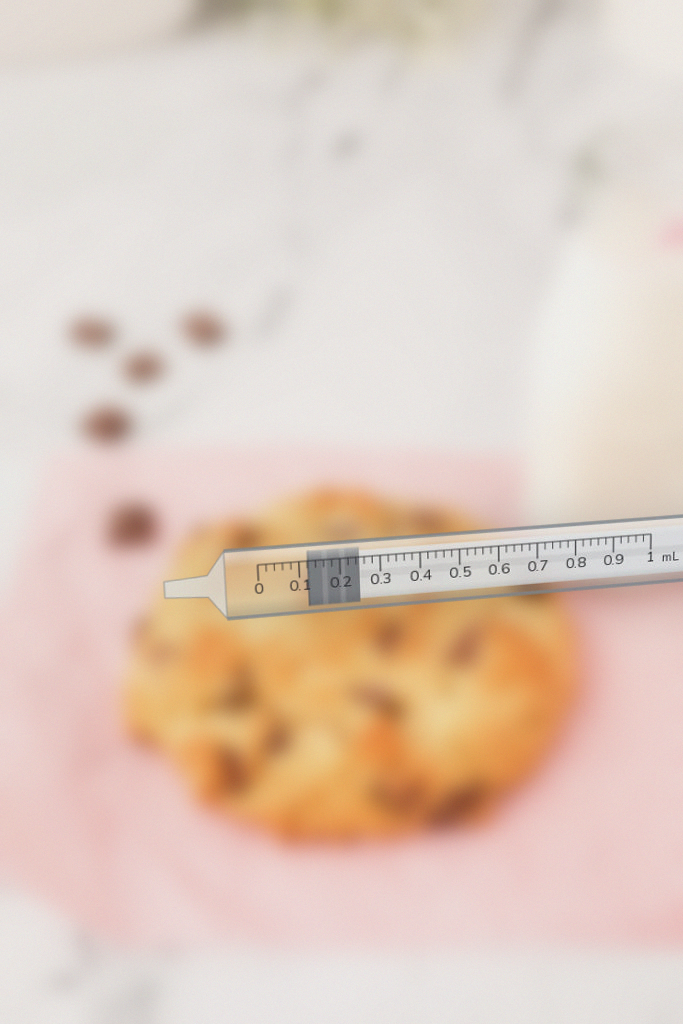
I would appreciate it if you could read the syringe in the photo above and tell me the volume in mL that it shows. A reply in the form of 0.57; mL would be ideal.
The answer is 0.12; mL
